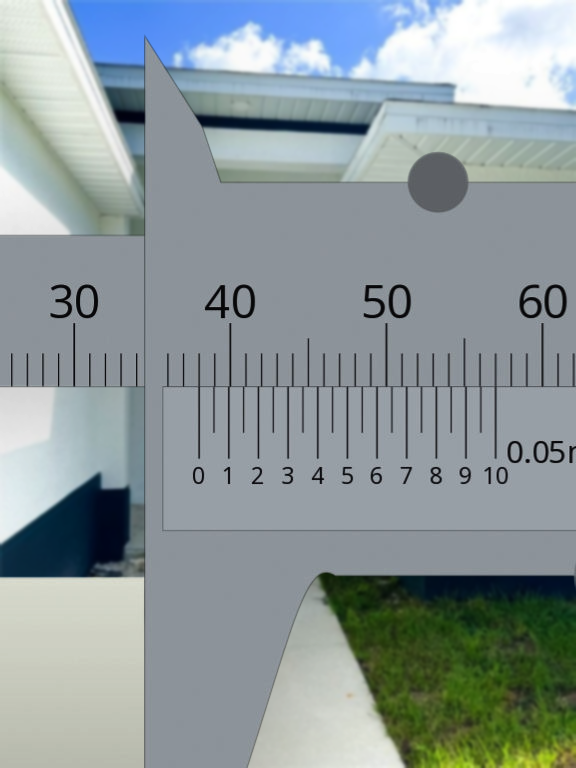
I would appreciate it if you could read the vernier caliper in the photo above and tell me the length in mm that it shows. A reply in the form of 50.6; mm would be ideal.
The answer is 38.0; mm
